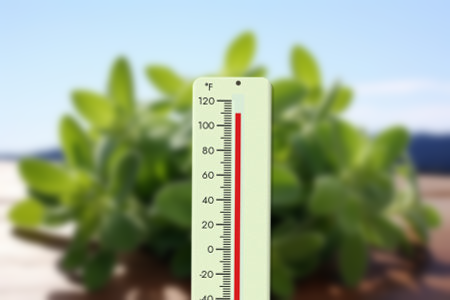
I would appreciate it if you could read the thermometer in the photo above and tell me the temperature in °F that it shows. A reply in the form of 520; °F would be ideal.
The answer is 110; °F
